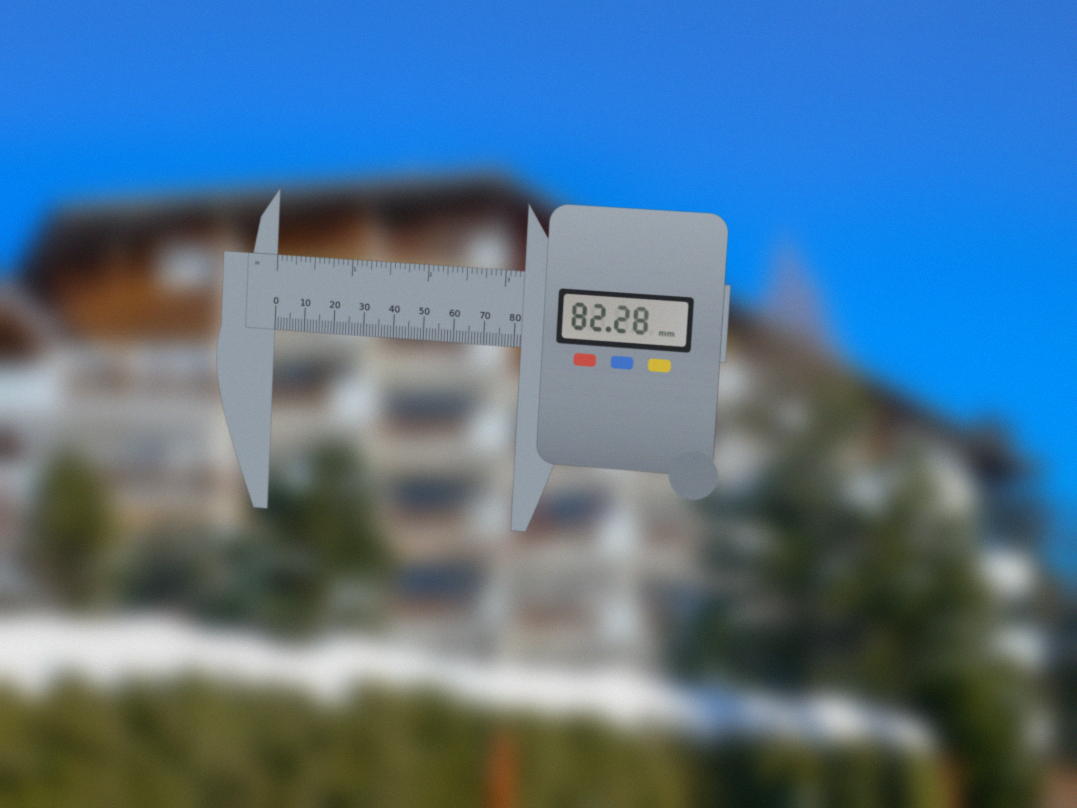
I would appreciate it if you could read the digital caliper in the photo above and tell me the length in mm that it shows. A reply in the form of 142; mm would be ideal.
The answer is 82.28; mm
